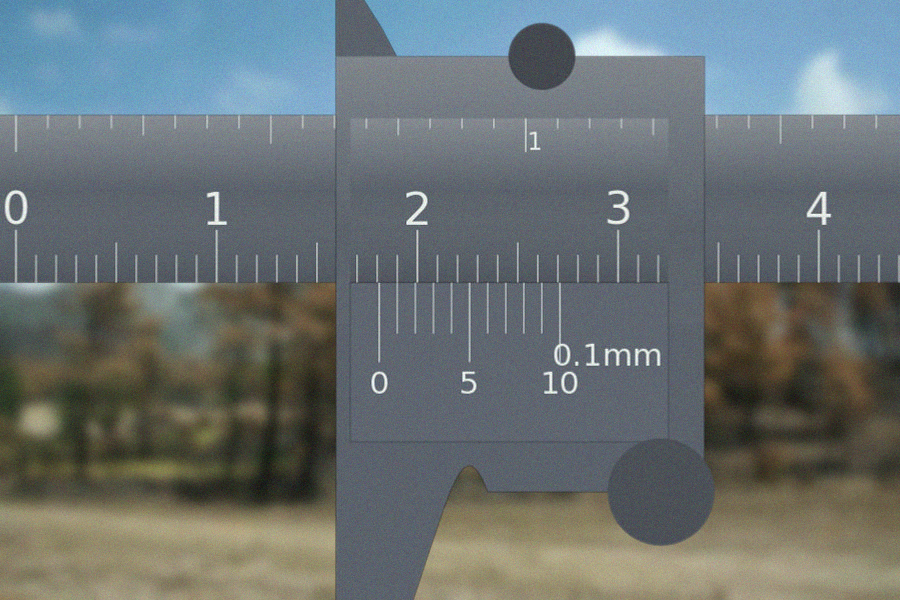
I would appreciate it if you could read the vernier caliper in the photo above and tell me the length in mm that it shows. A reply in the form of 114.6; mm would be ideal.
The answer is 18.1; mm
